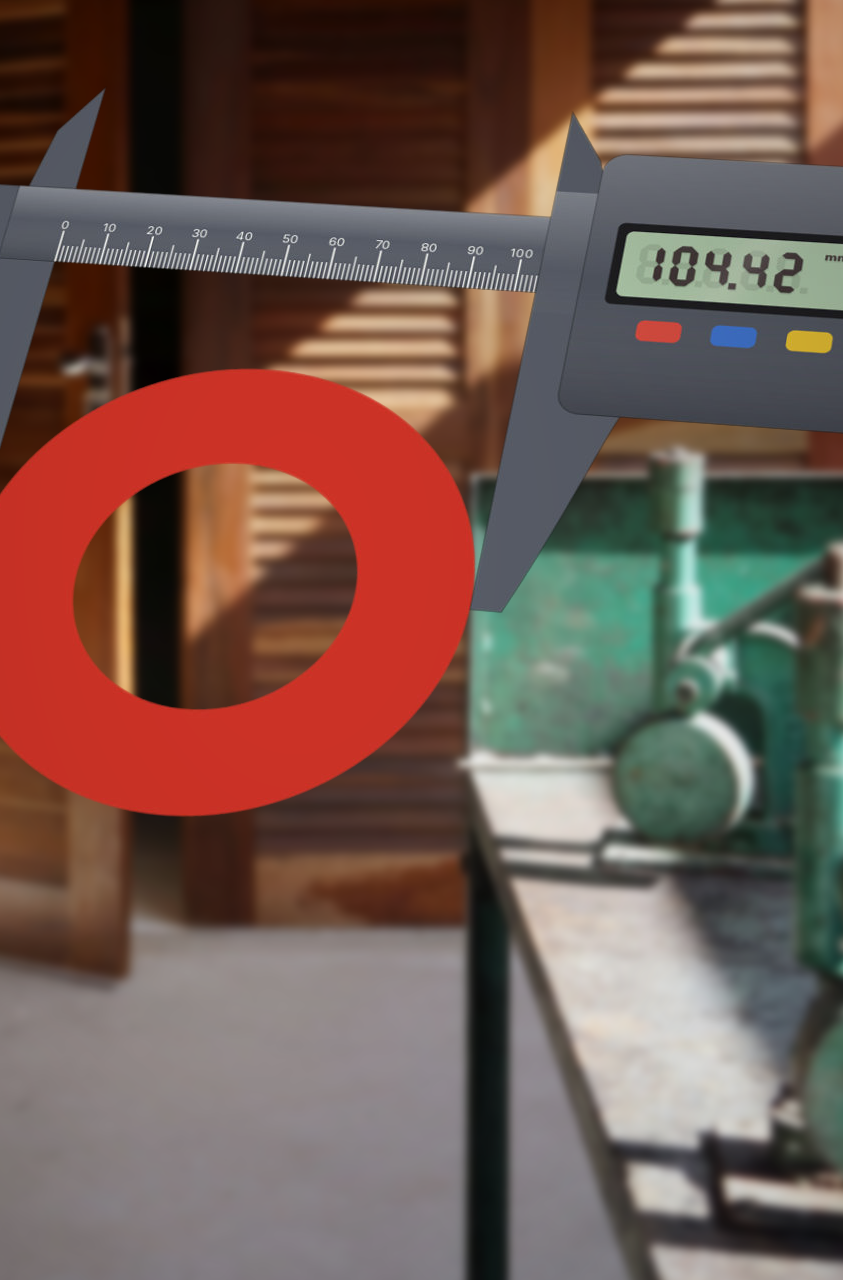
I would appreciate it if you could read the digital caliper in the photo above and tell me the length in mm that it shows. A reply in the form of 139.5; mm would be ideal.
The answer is 104.42; mm
